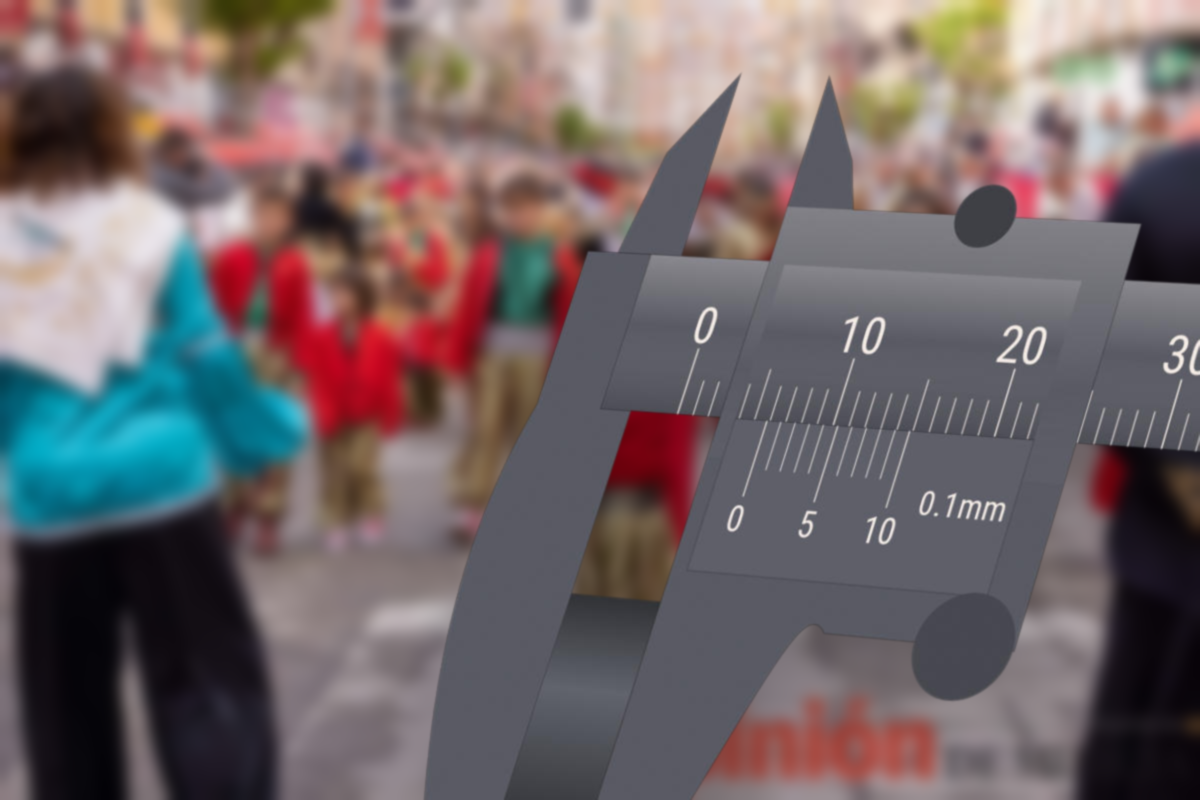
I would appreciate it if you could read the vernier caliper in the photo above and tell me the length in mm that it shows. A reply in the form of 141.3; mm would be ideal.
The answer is 5.8; mm
